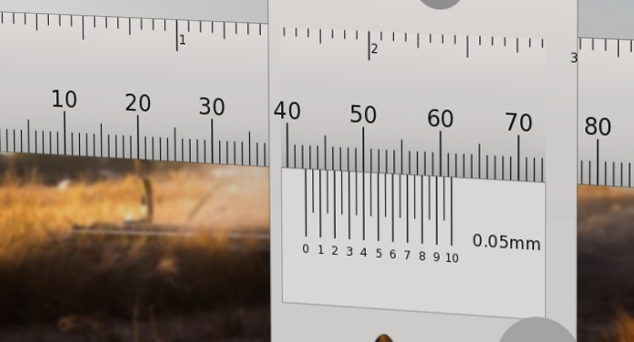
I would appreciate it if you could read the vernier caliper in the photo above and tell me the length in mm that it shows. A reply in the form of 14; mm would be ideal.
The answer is 42.4; mm
